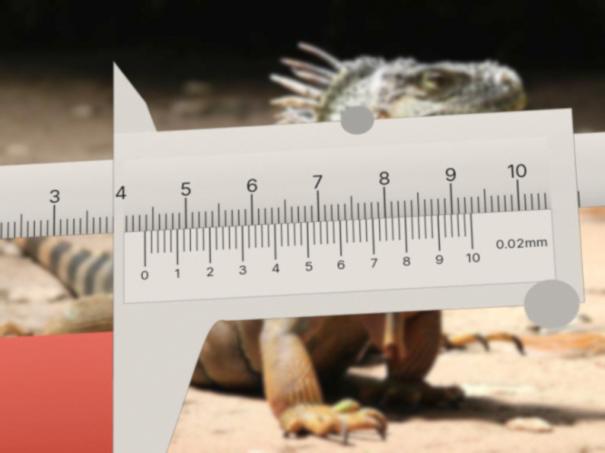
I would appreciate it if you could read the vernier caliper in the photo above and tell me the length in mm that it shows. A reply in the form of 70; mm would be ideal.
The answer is 43.8; mm
